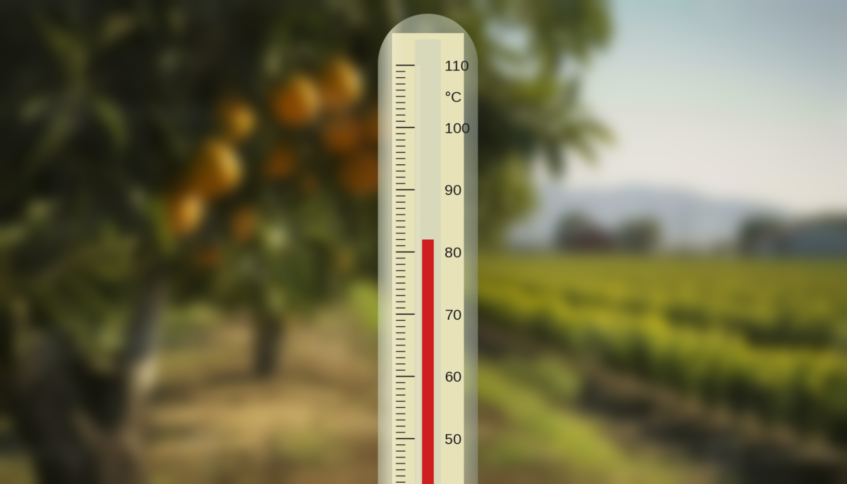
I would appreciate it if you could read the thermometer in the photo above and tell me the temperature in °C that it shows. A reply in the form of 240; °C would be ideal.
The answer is 82; °C
